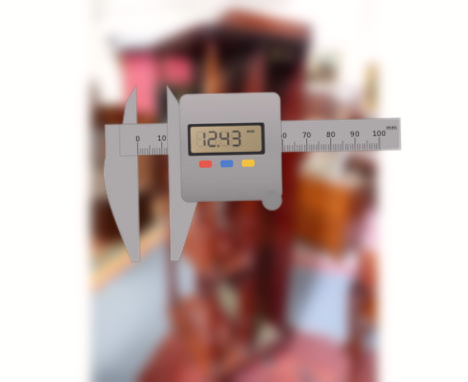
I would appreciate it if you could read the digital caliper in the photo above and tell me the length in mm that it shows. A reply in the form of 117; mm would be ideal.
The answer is 12.43; mm
